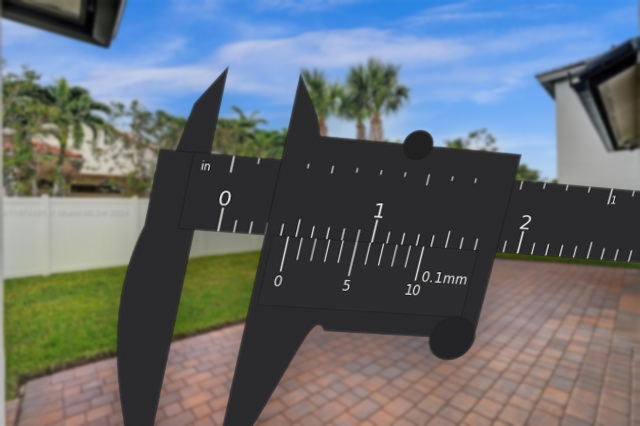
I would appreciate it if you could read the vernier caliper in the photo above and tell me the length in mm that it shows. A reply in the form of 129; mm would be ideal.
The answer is 4.5; mm
